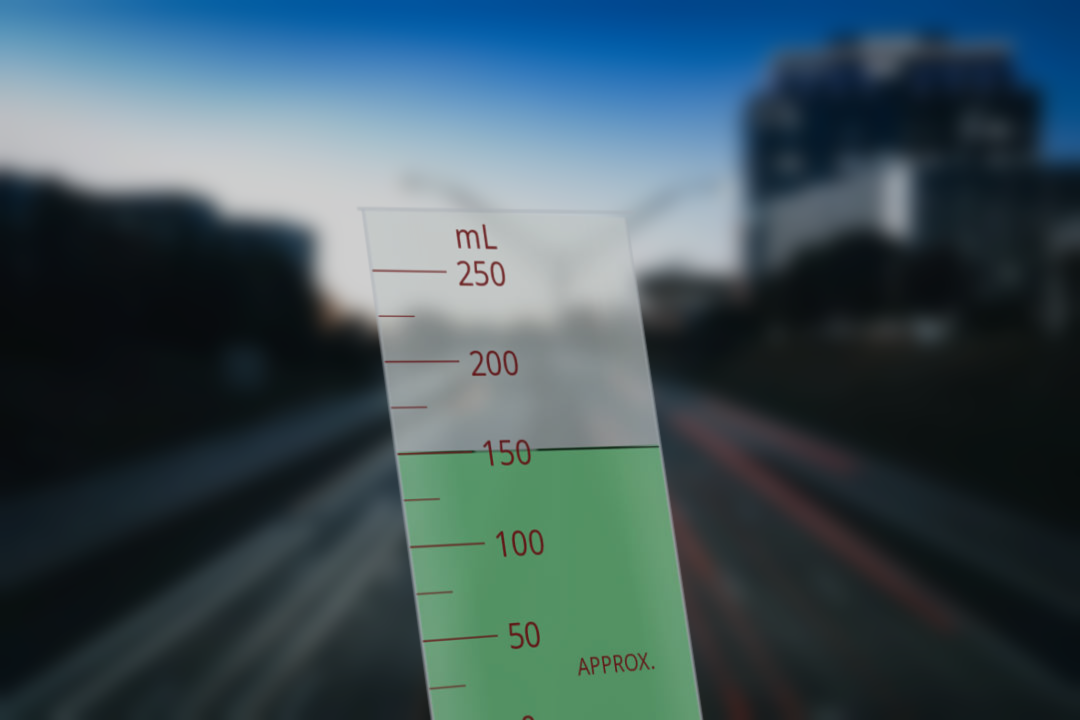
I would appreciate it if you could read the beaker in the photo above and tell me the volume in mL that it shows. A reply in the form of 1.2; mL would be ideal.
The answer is 150; mL
